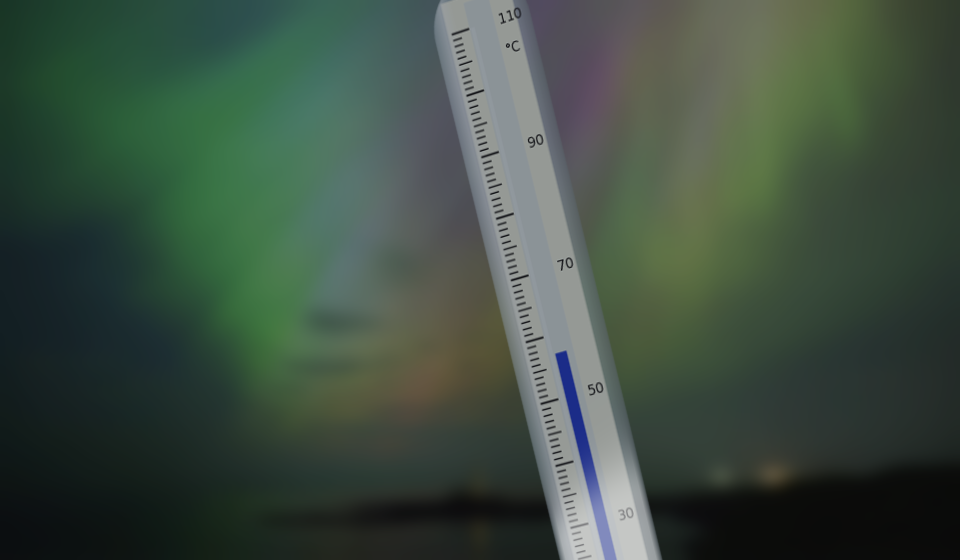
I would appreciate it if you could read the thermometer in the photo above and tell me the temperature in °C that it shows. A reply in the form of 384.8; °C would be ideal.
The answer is 57; °C
